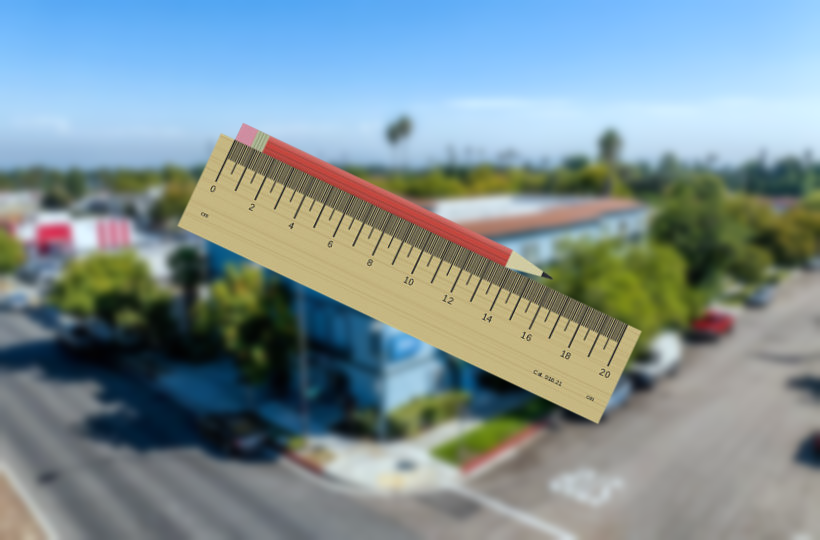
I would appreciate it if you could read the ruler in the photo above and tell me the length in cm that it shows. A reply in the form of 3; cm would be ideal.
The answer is 16; cm
